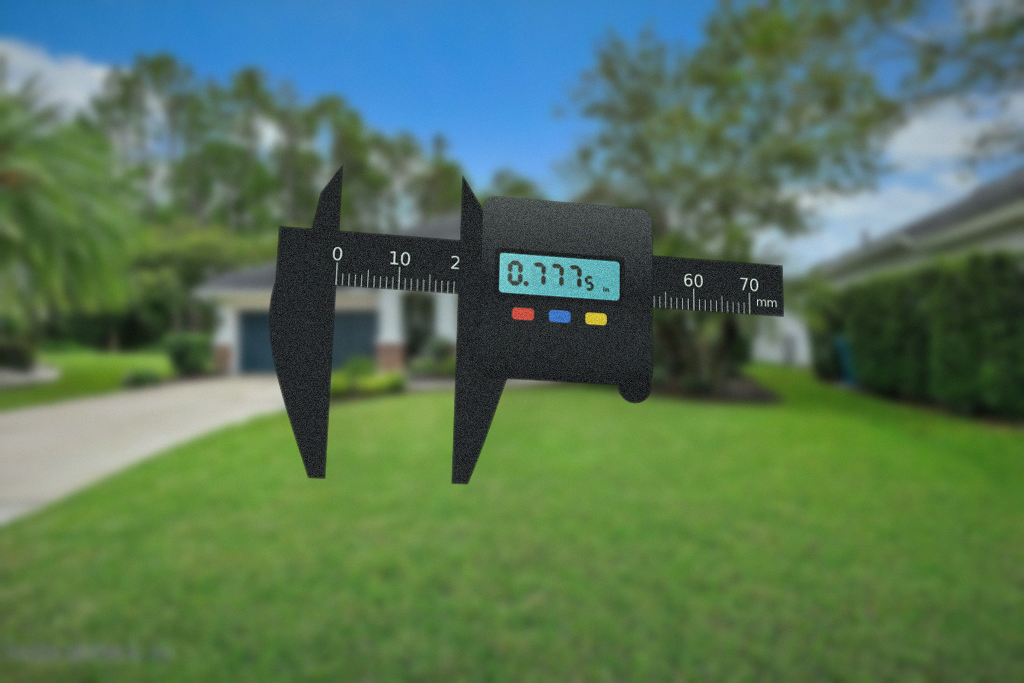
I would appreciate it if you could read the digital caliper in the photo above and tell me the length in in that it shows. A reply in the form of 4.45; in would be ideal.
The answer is 0.7775; in
